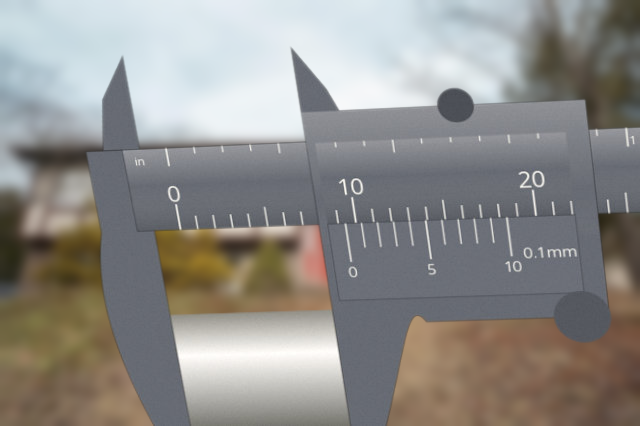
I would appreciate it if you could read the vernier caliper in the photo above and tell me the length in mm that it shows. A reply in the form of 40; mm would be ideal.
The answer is 9.4; mm
